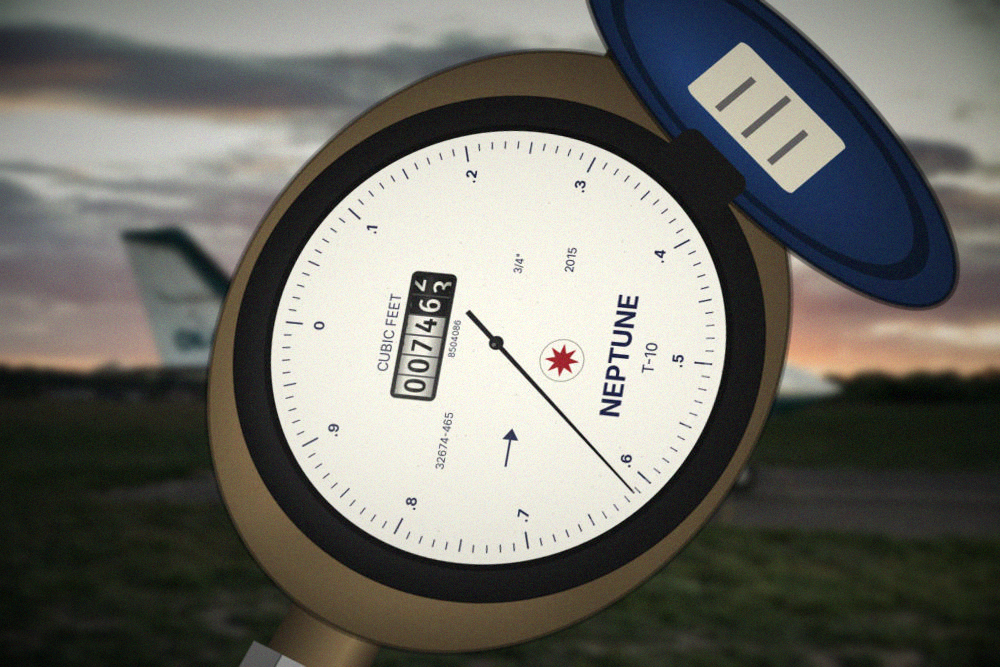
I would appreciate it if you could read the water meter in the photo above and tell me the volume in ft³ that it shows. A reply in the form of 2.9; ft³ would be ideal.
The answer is 7462.61; ft³
